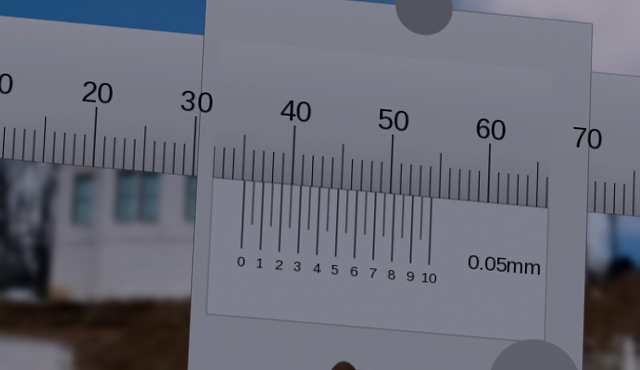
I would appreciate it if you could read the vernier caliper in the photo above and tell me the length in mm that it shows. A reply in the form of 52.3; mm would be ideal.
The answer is 35.2; mm
